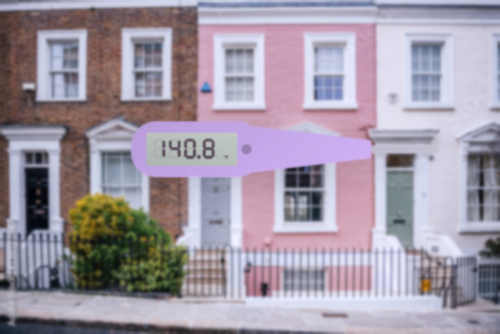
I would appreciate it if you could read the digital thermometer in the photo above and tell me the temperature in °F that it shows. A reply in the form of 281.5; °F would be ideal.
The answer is 140.8; °F
